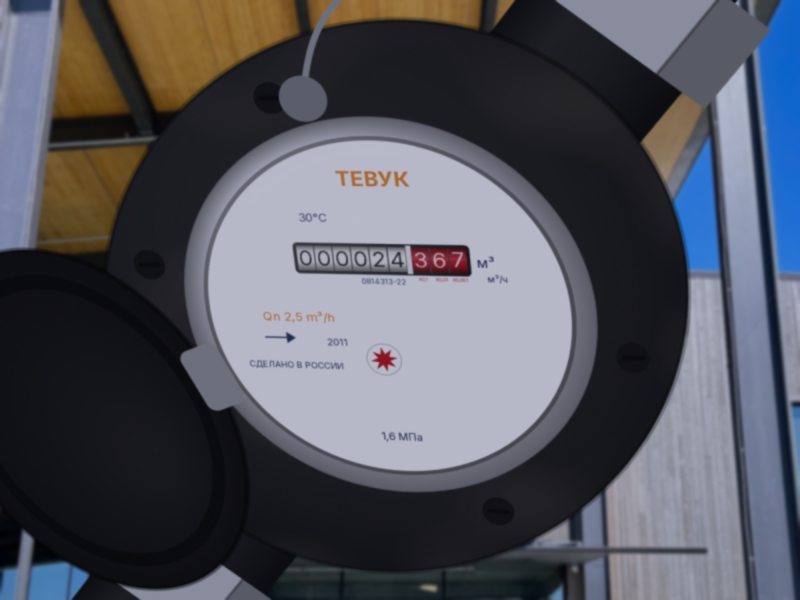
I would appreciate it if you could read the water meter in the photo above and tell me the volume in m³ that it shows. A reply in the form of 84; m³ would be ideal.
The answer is 24.367; m³
